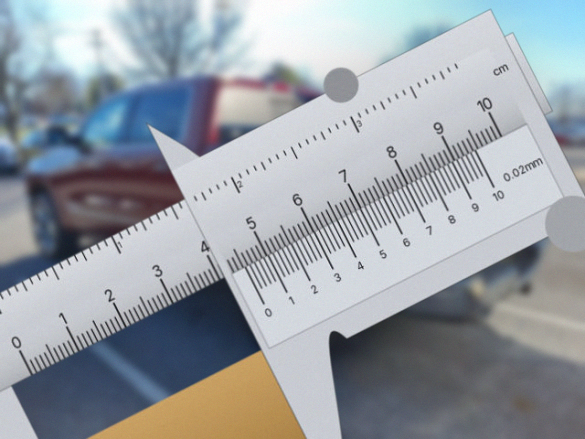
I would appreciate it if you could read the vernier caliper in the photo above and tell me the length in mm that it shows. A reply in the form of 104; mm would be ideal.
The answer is 45.4; mm
